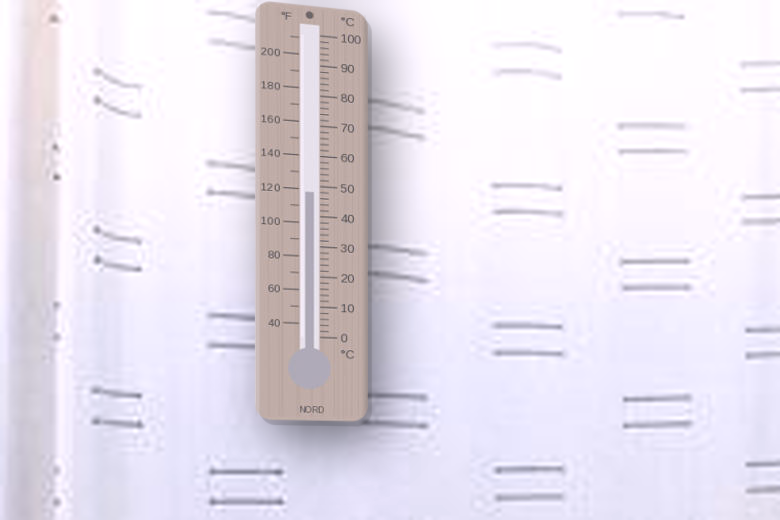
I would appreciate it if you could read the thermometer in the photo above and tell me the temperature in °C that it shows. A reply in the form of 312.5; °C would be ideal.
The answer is 48; °C
